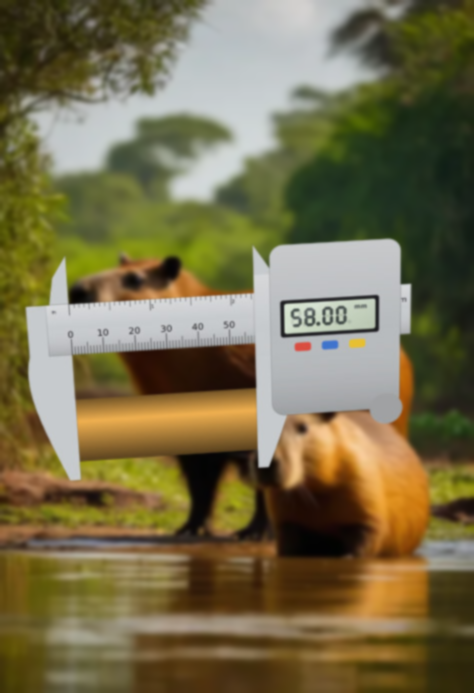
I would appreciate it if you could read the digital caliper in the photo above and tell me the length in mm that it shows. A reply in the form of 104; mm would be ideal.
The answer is 58.00; mm
